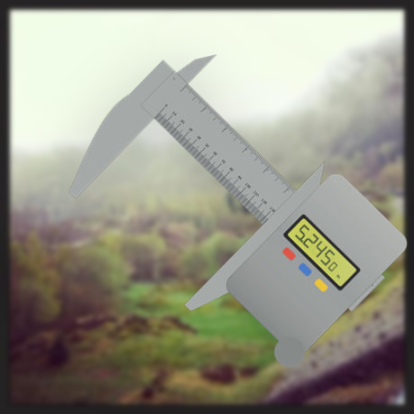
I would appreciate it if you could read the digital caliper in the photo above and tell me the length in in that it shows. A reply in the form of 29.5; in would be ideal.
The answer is 5.2450; in
